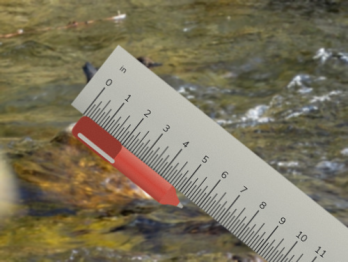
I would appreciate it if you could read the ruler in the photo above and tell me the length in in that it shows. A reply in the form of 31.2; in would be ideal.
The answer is 5.5; in
